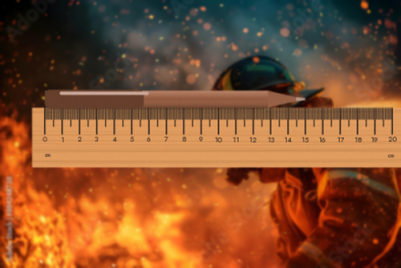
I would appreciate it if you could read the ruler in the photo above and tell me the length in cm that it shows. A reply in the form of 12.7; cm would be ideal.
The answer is 15; cm
